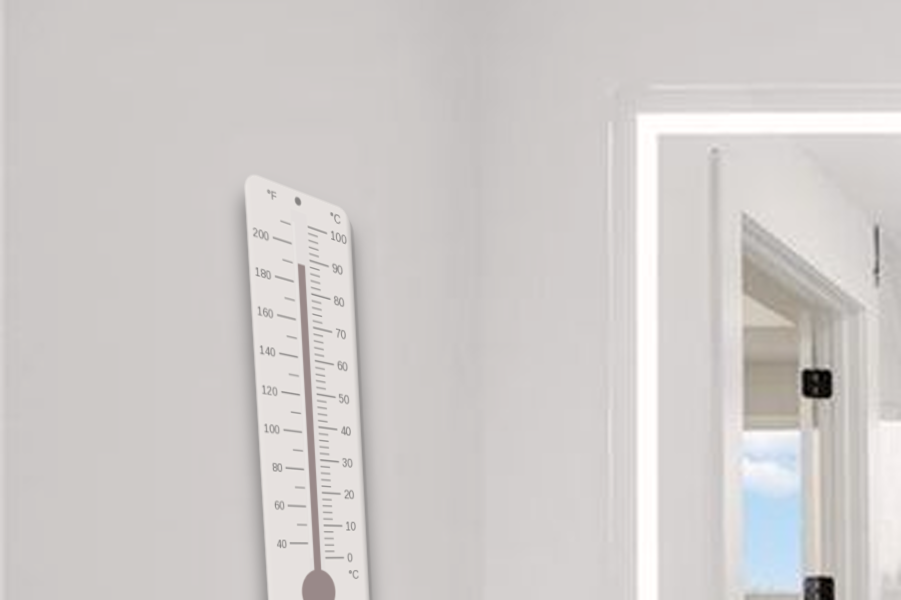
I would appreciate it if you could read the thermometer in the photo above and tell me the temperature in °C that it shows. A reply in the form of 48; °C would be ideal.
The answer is 88; °C
